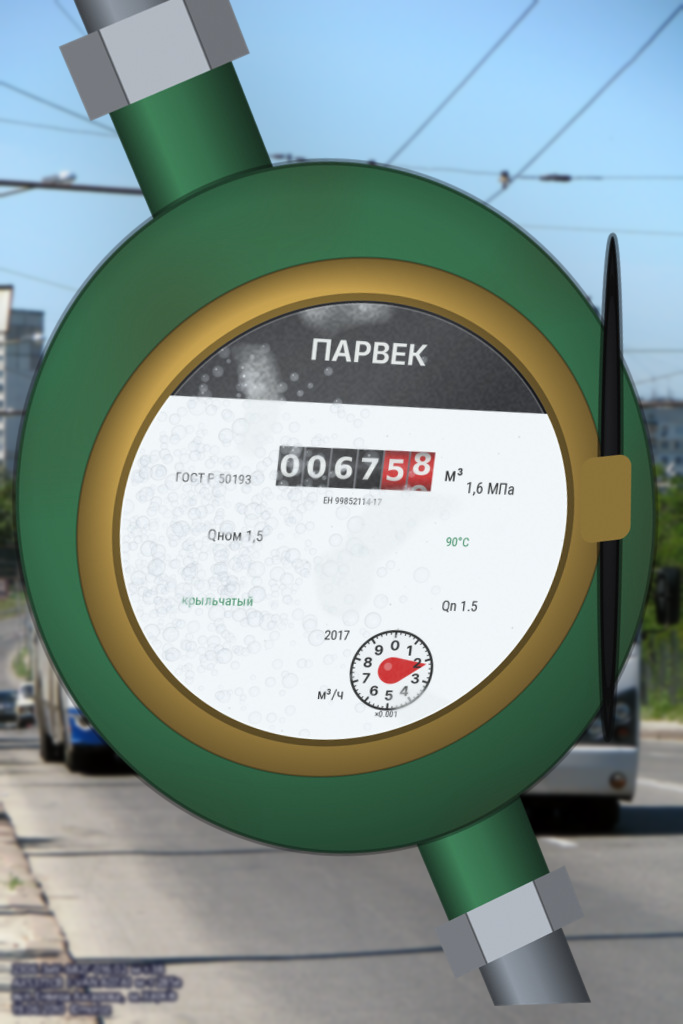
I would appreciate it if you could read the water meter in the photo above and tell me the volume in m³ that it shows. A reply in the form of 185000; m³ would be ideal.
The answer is 67.582; m³
